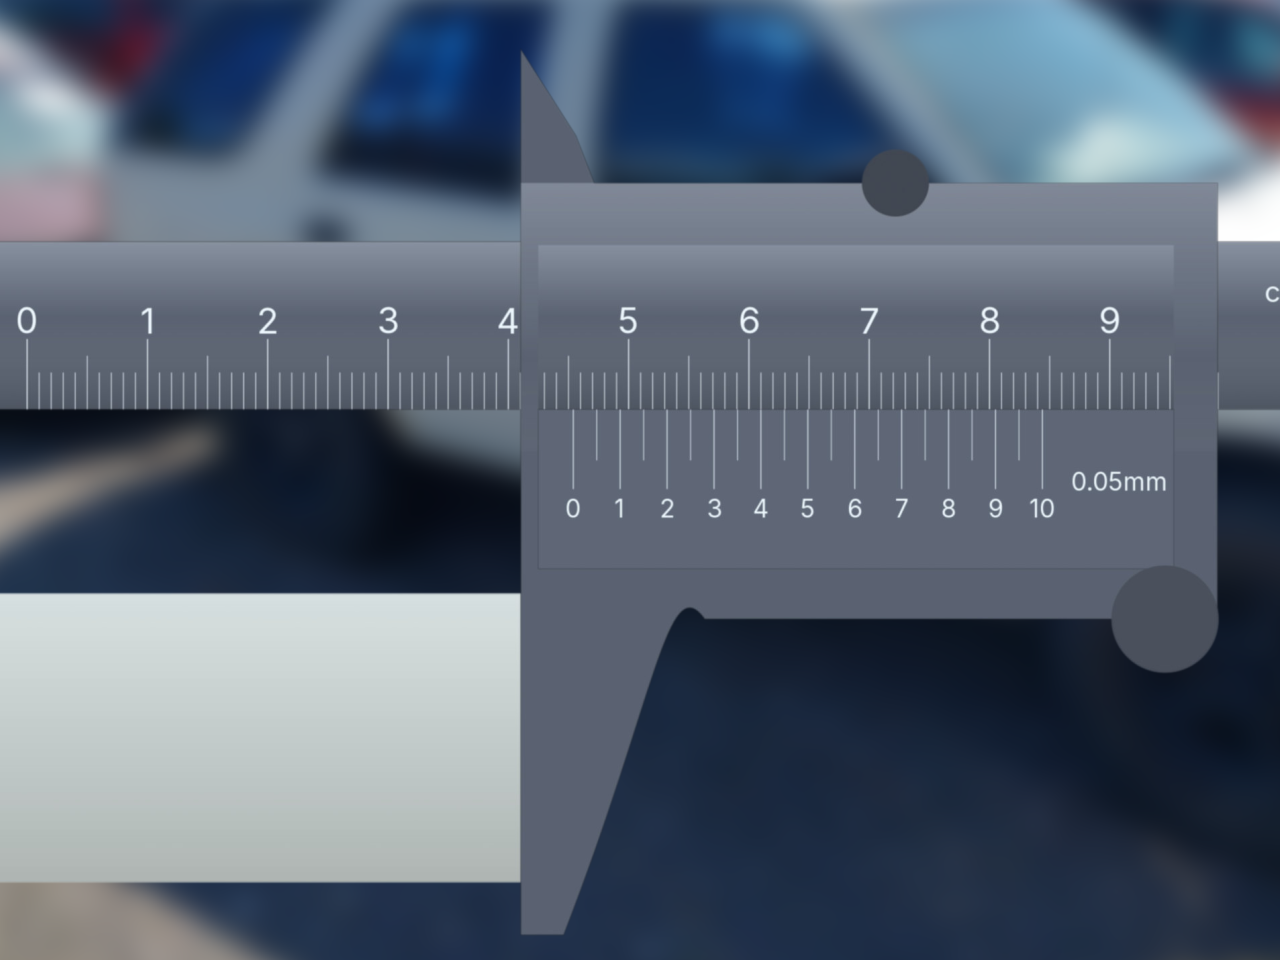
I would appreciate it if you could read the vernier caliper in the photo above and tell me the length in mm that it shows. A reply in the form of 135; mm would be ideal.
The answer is 45.4; mm
